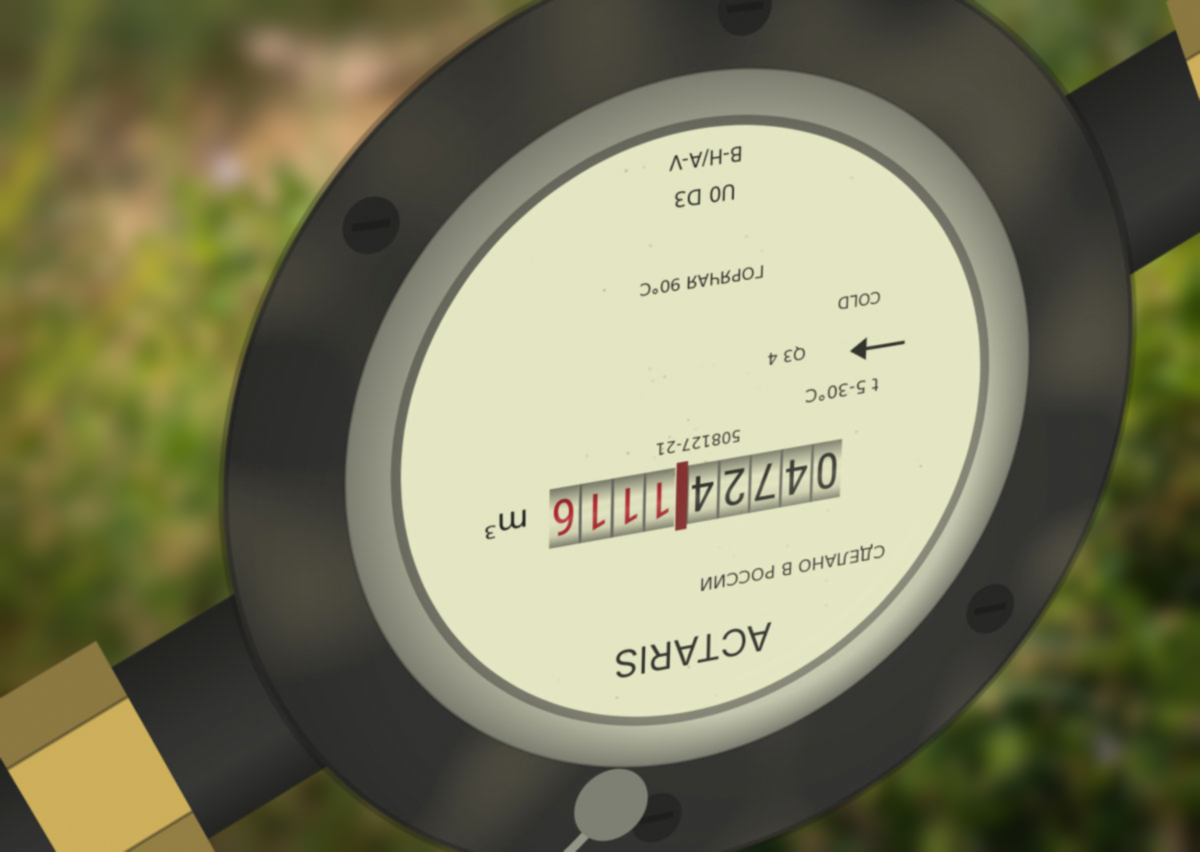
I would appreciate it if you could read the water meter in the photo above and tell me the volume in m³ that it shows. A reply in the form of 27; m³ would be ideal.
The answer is 4724.1116; m³
